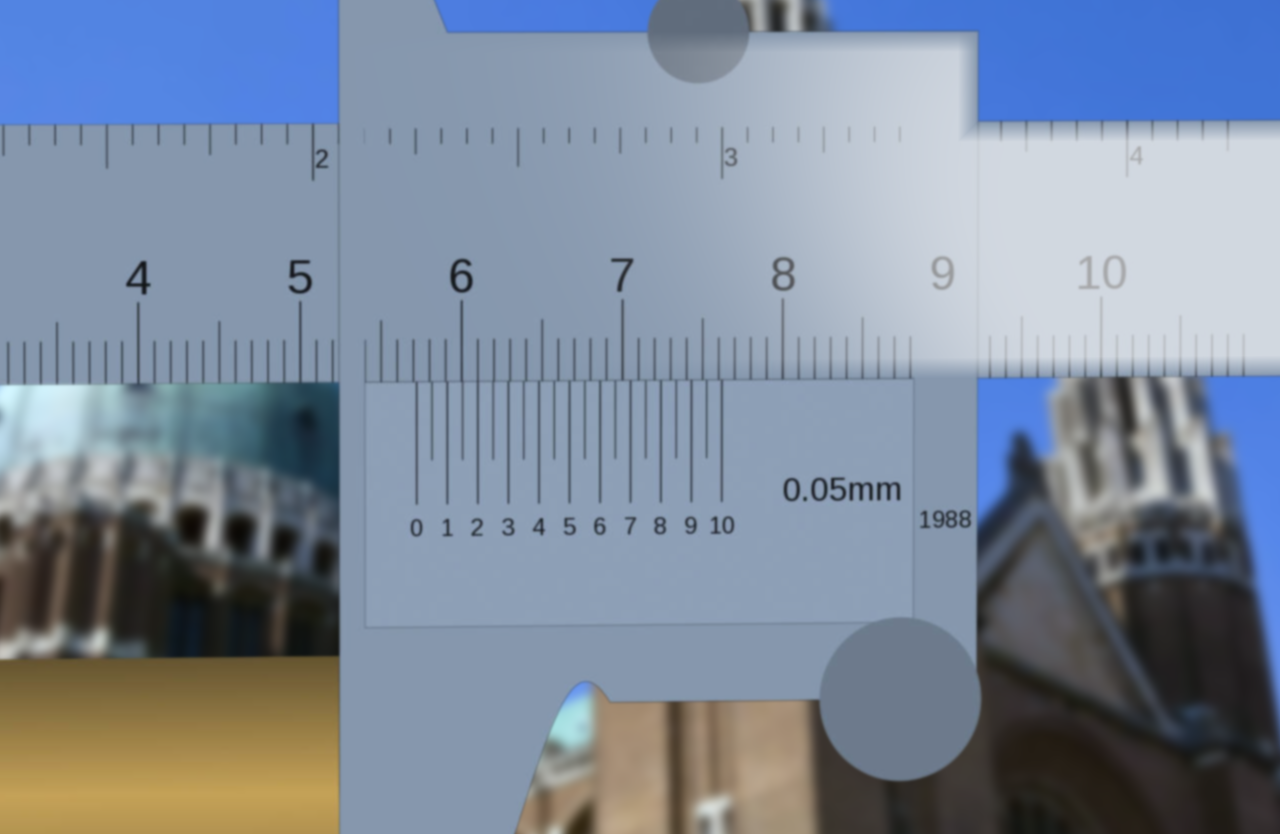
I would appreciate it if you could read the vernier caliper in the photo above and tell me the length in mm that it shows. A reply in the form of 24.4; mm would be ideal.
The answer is 57.2; mm
